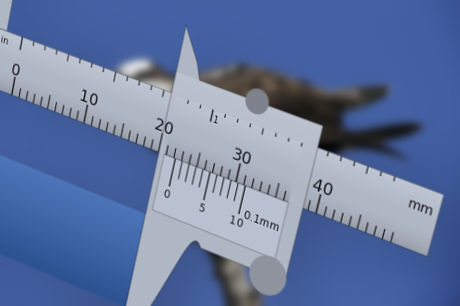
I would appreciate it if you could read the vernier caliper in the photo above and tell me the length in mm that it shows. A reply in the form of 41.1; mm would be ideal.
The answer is 22.2; mm
